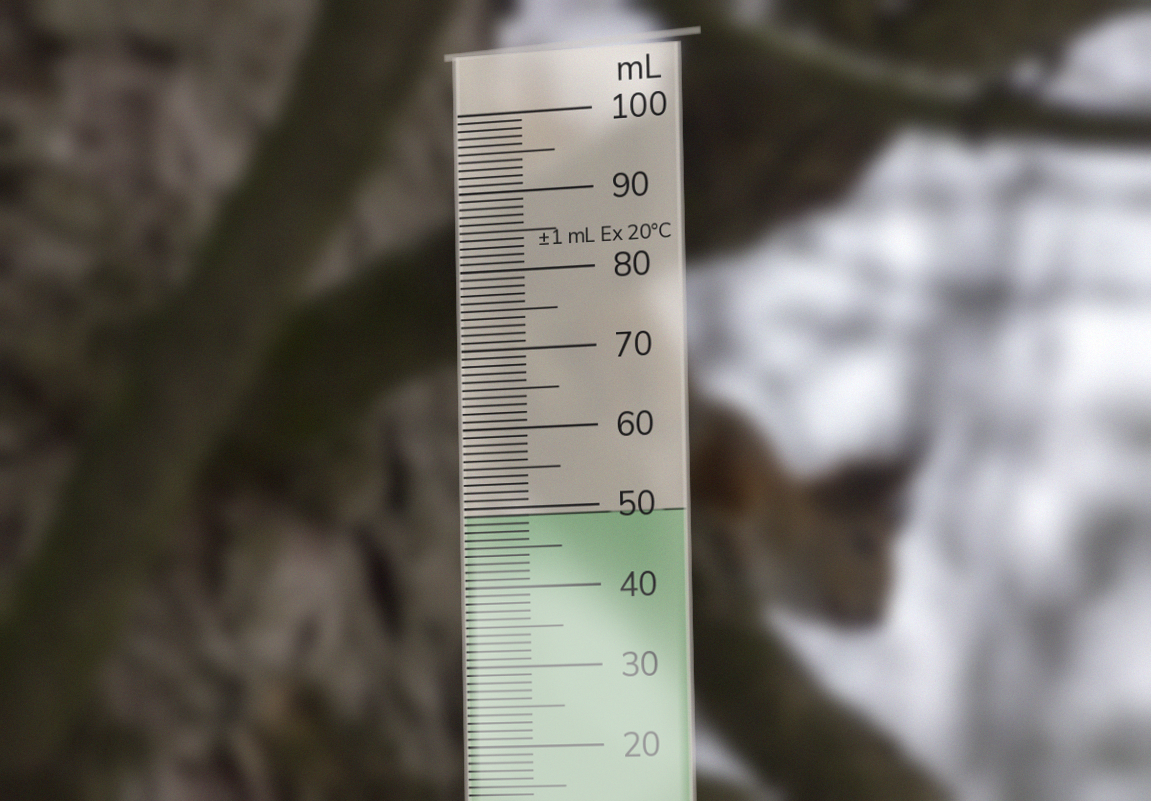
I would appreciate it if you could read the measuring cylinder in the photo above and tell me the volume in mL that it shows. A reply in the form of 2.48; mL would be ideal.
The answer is 49; mL
